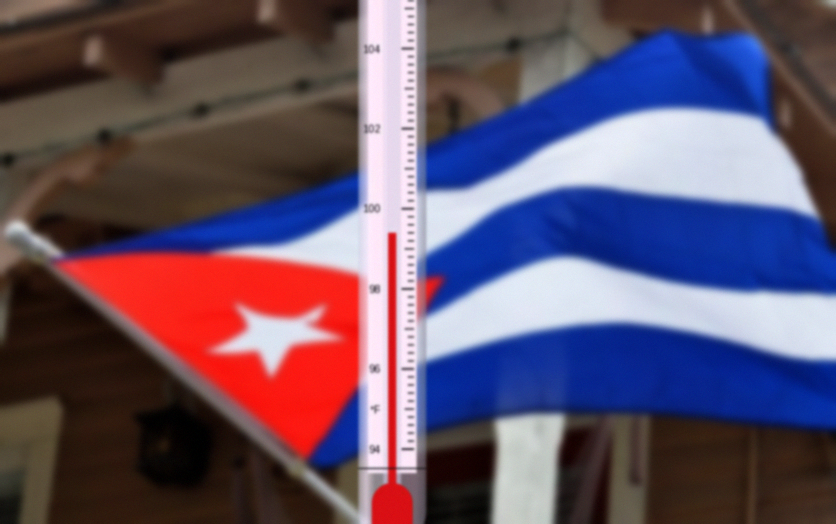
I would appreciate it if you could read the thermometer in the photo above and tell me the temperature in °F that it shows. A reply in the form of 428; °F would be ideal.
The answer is 99.4; °F
